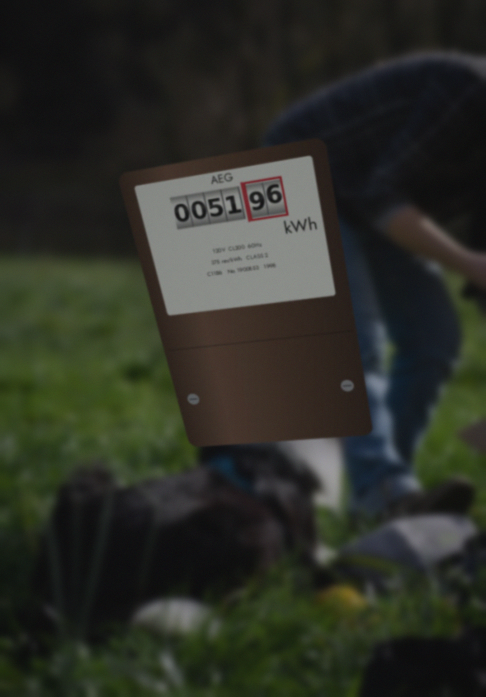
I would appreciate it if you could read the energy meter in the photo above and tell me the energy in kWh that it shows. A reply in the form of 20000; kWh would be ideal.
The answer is 51.96; kWh
